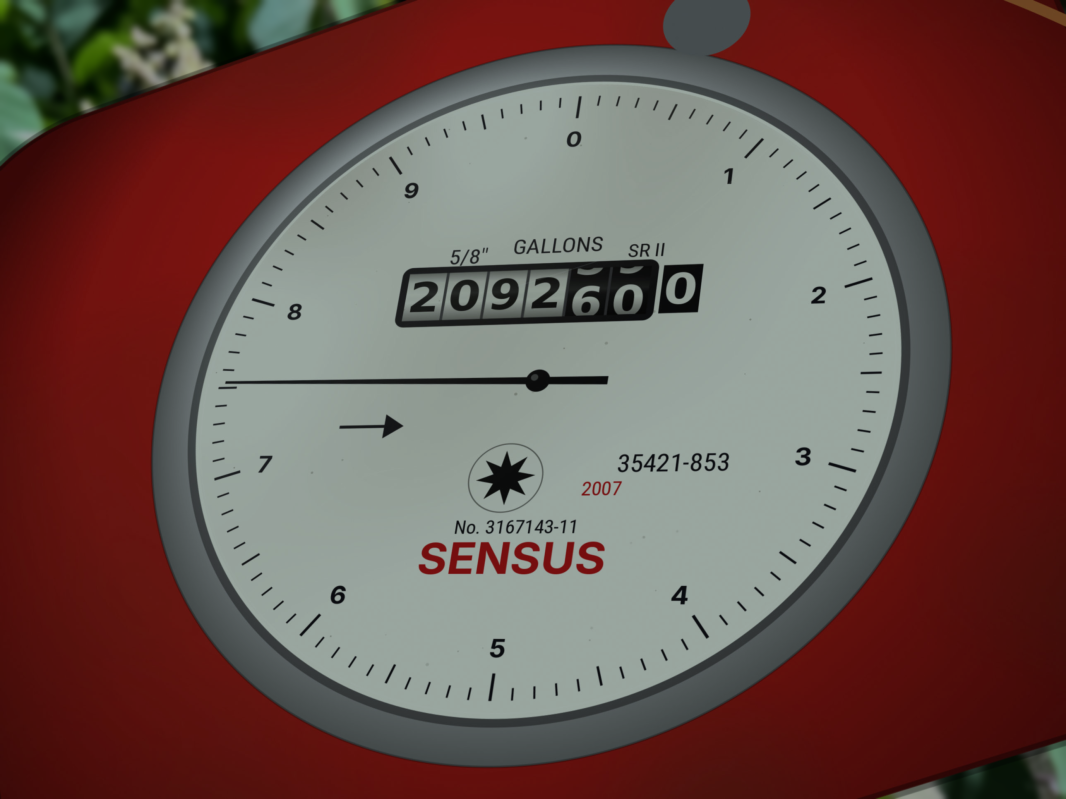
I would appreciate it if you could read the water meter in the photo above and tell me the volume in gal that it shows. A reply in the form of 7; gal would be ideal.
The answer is 2092597.5; gal
